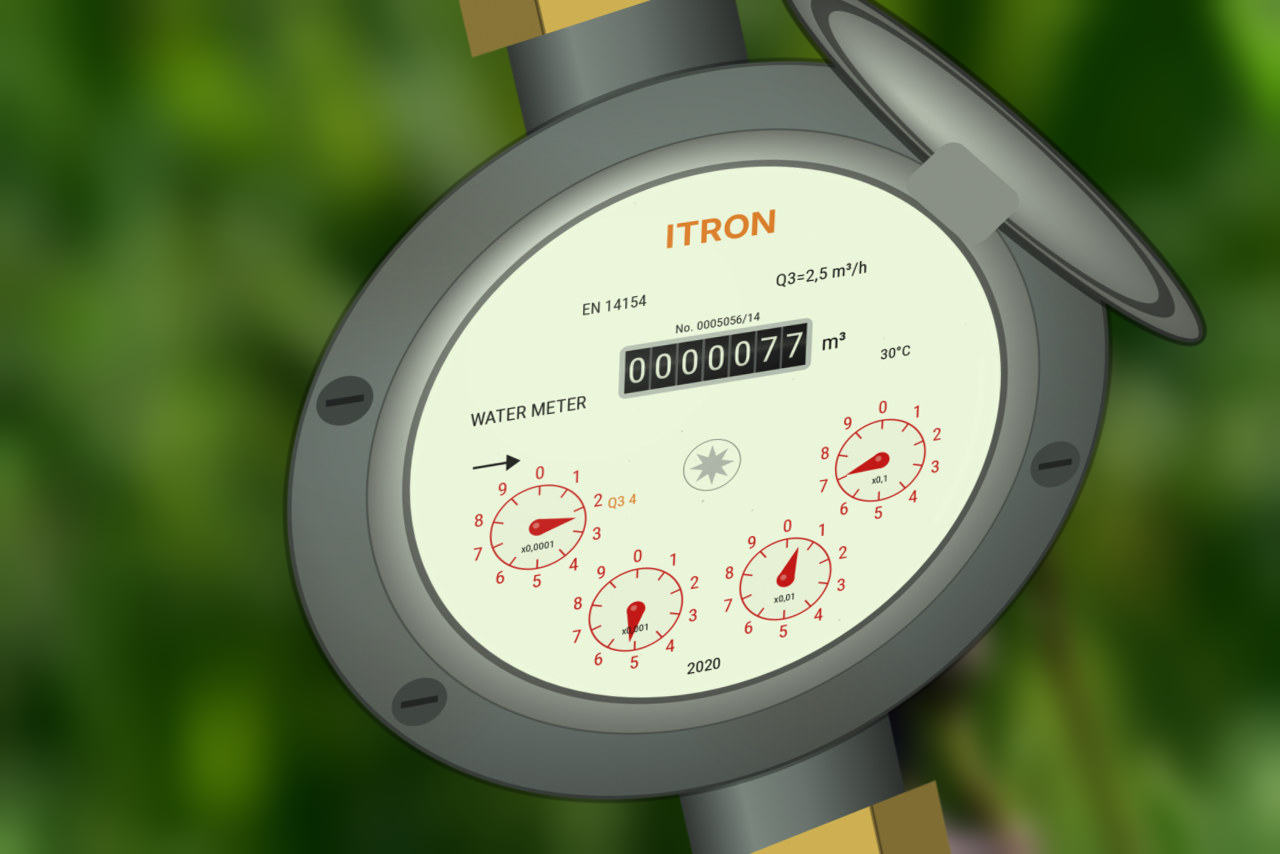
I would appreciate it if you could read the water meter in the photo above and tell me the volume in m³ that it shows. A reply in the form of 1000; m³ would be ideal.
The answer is 77.7052; m³
